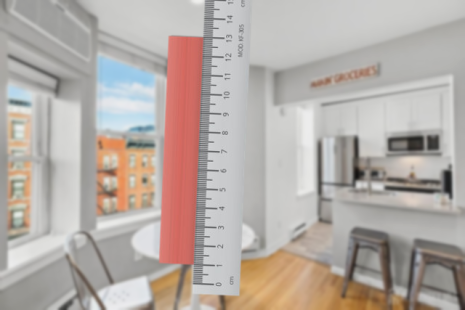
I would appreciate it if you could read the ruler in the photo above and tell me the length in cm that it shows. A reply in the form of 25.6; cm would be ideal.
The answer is 12; cm
